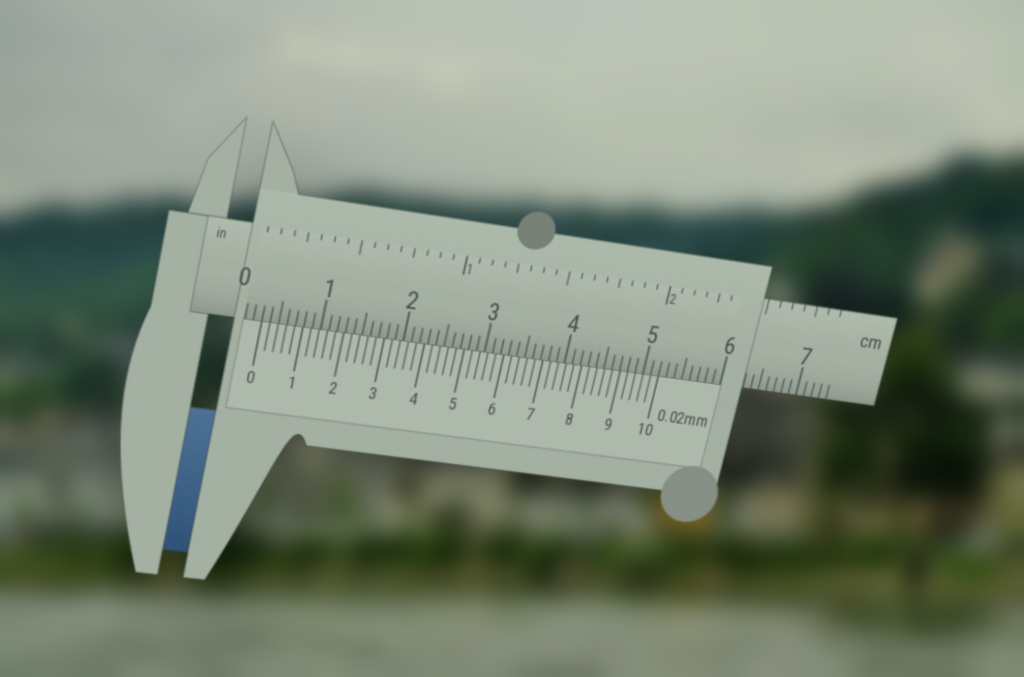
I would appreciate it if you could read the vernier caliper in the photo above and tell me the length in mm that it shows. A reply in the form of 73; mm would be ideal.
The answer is 3.0; mm
